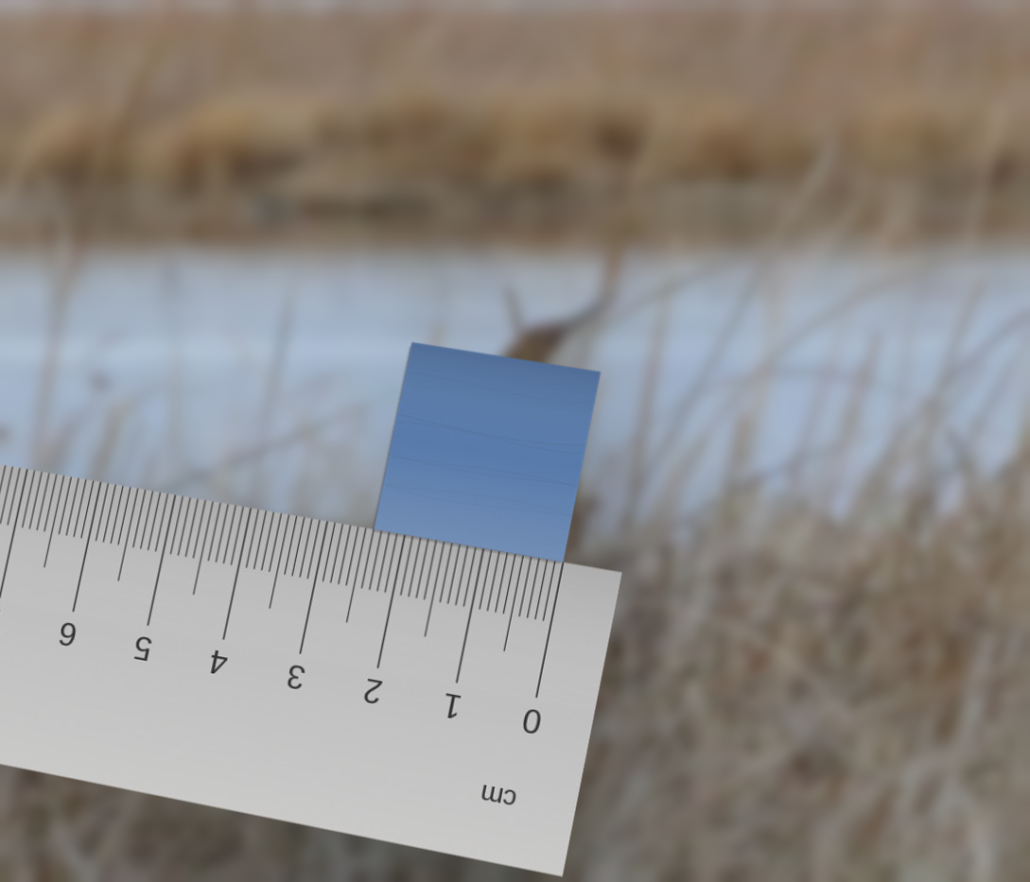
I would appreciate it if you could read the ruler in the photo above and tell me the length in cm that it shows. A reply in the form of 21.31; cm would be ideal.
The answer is 2.4; cm
